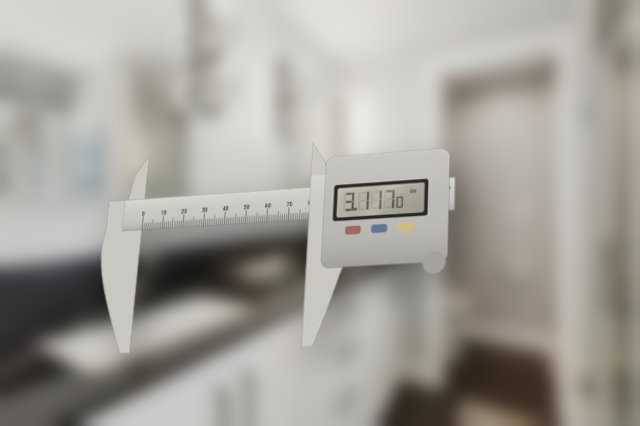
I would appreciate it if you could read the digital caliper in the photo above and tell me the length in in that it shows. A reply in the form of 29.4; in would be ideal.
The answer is 3.1170; in
